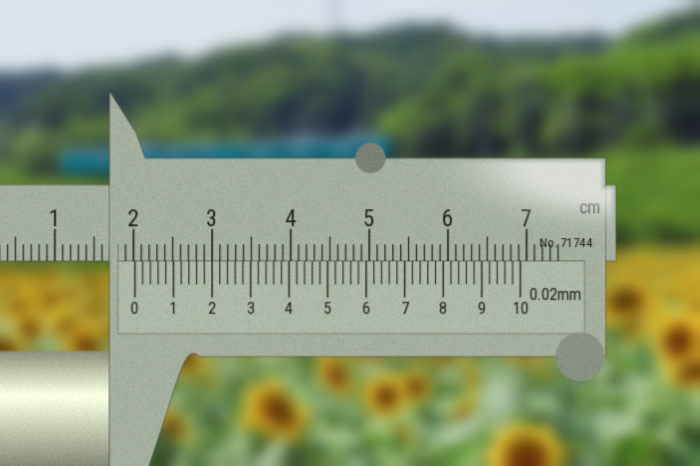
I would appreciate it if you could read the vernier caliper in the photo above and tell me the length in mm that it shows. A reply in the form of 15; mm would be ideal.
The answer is 20.2; mm
